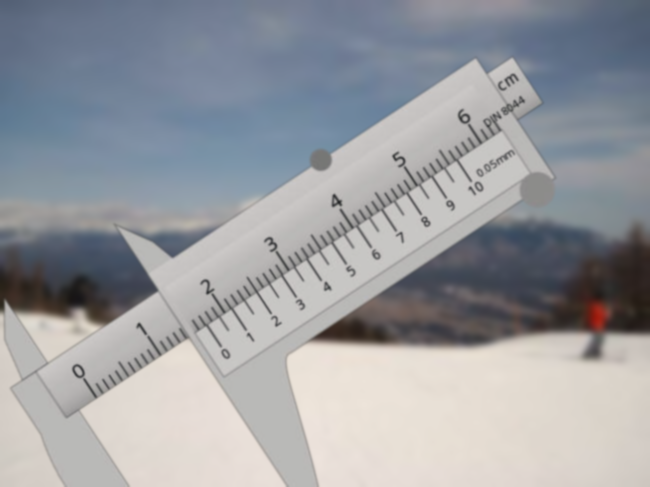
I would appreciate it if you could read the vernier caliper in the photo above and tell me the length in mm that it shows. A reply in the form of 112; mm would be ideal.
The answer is 17.2; mm
